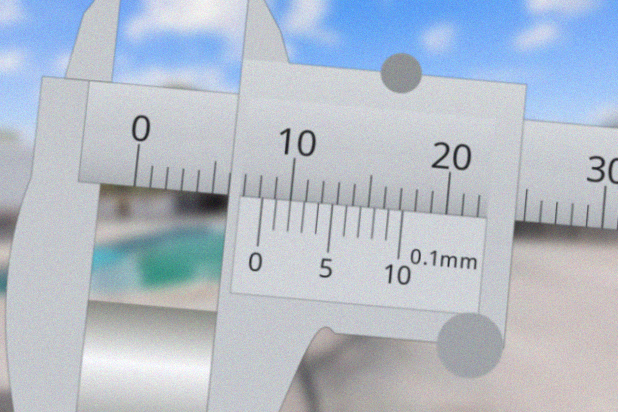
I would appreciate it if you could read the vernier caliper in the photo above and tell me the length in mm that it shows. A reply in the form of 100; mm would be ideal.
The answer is 8.2; mm
